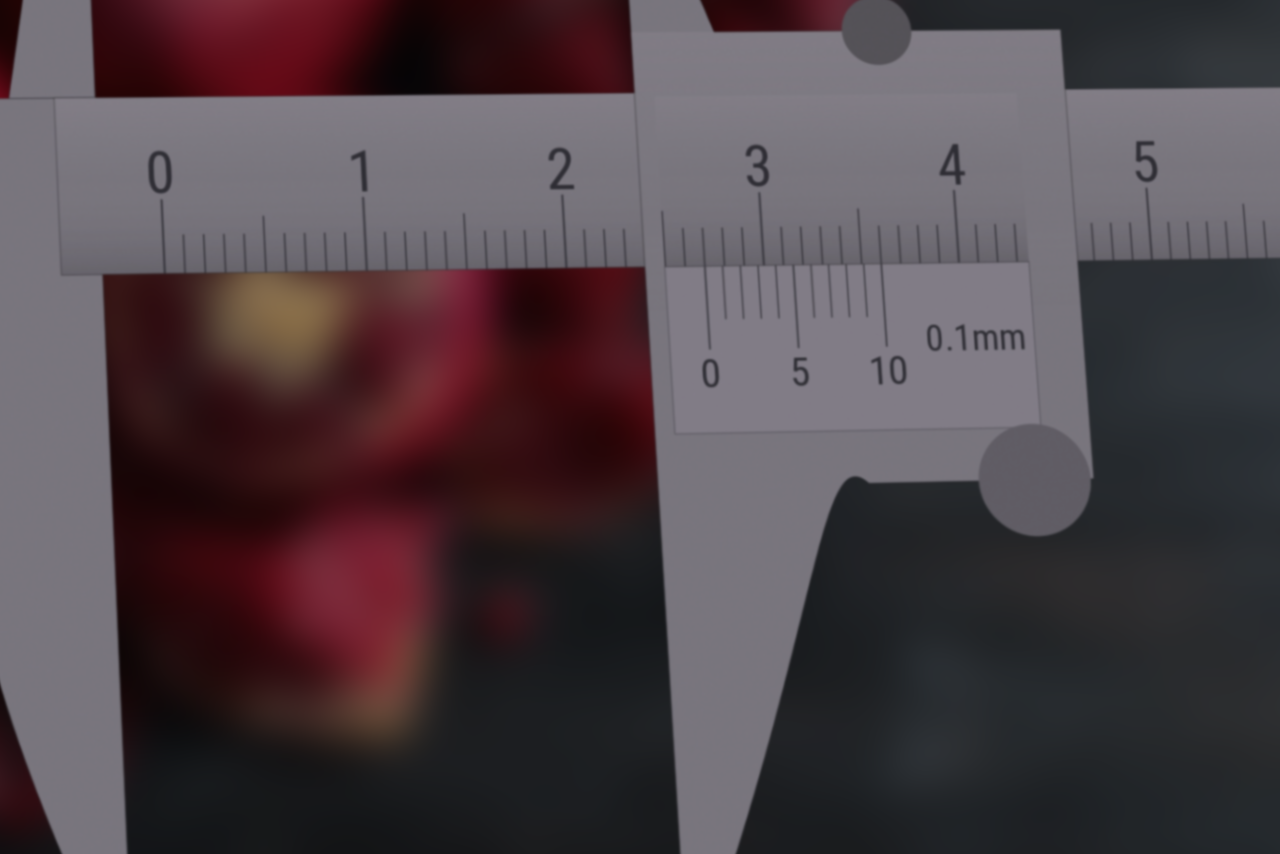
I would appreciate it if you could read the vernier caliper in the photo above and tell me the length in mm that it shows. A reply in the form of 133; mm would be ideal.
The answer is 27.0; mm
